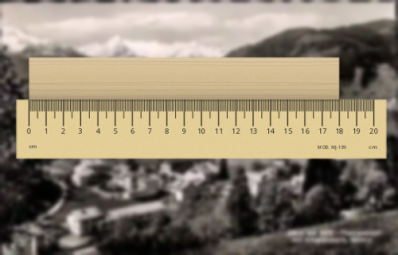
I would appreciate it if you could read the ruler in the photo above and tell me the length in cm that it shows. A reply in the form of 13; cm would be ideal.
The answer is 18; cm
